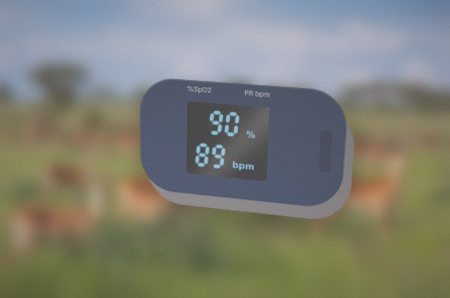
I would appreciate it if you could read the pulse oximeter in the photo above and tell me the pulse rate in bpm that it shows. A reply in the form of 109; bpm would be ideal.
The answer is 89; bpm
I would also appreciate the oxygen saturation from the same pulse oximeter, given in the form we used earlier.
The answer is 90; %
